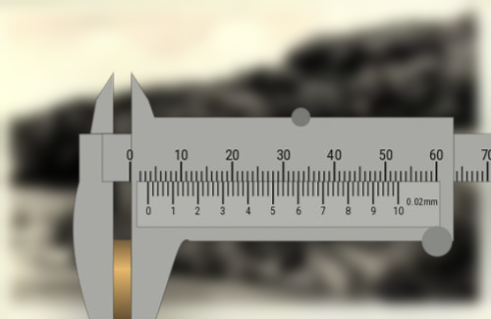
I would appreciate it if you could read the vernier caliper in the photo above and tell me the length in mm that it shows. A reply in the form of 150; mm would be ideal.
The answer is 3.5; mm
